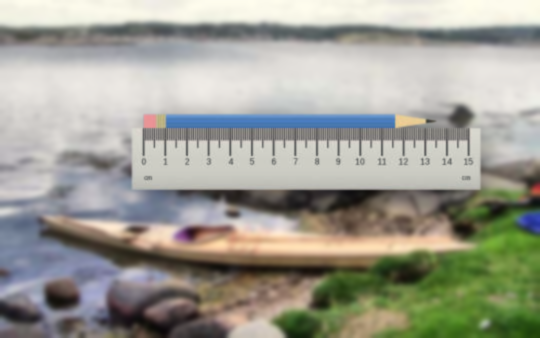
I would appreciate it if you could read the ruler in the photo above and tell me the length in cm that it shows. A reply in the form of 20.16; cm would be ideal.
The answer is 13.5; cm
